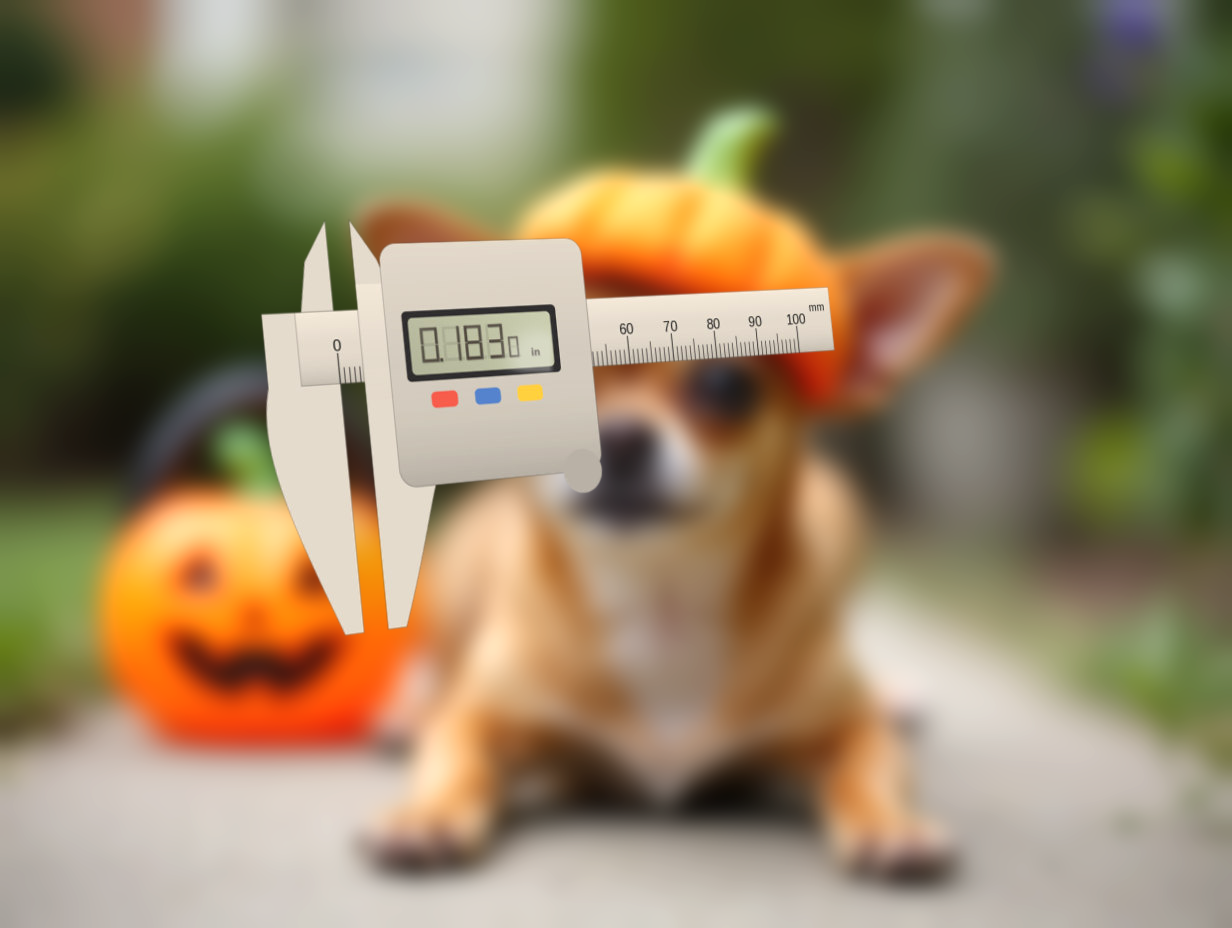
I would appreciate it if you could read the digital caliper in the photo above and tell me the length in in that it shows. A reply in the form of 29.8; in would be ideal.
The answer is 0.1830; in
